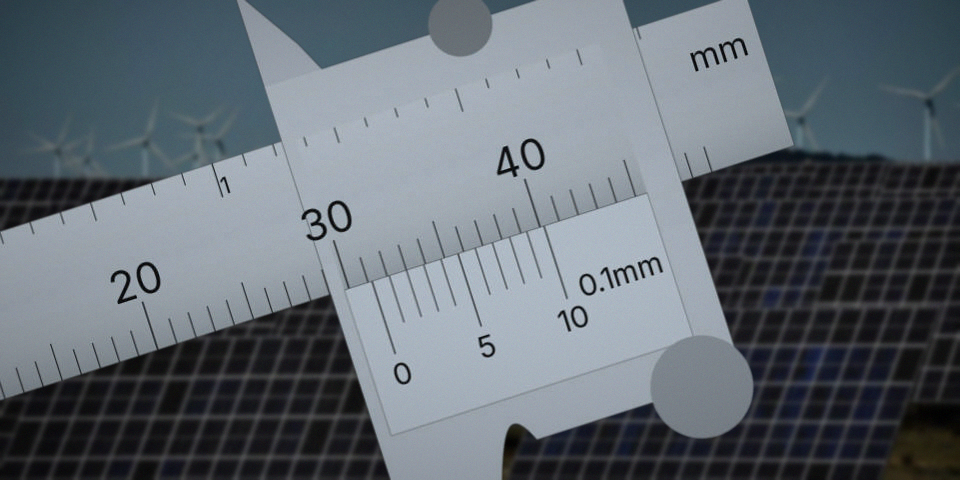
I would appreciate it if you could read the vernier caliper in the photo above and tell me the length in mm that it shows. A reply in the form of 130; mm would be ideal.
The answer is 31.2; mm
